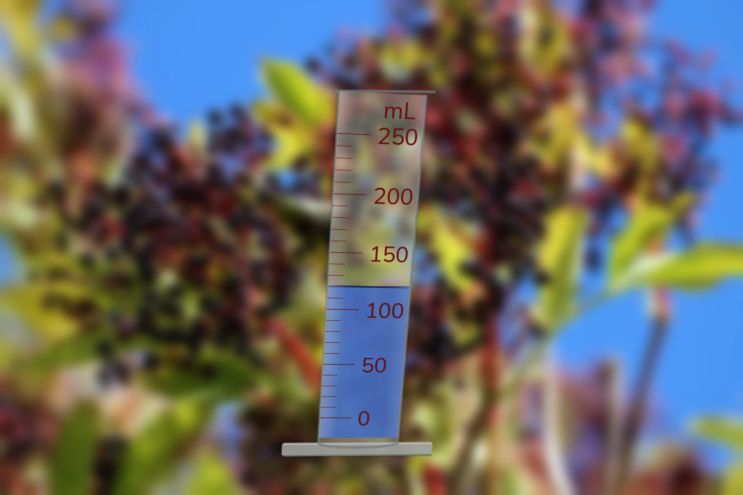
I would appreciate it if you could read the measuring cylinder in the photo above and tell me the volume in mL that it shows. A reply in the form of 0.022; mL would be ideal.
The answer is 120; mL
